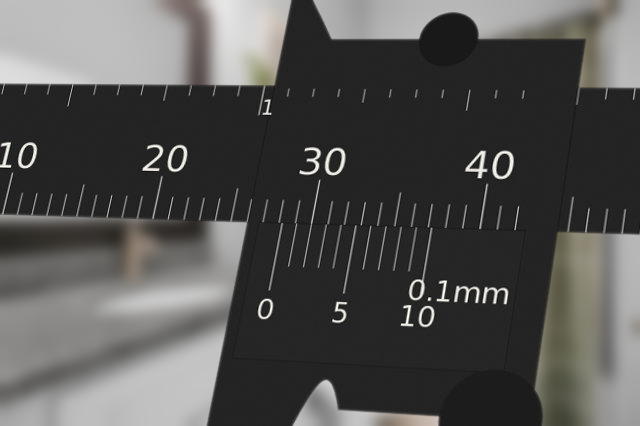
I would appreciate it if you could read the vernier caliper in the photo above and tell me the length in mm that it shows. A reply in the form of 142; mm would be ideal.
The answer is 28.2; mm
